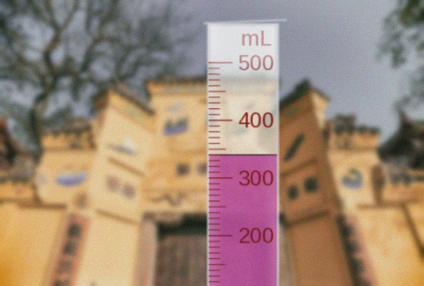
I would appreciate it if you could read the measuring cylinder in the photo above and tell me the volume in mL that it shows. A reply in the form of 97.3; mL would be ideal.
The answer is 340; mL
